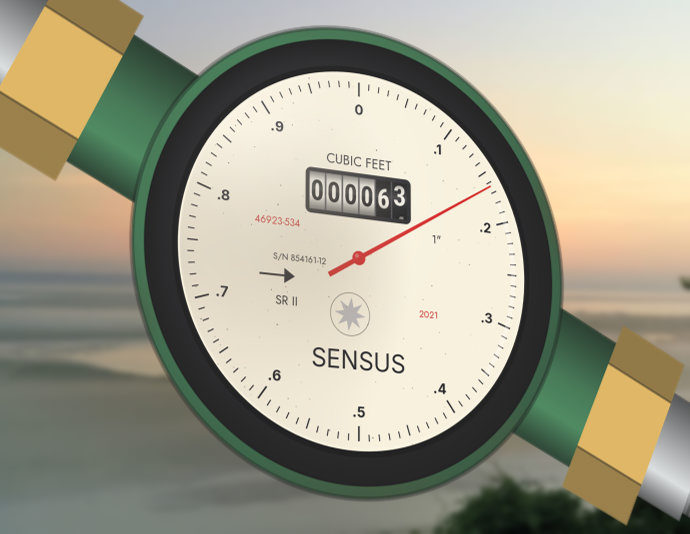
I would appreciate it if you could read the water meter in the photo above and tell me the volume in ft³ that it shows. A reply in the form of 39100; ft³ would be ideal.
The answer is 63.16; ft³
